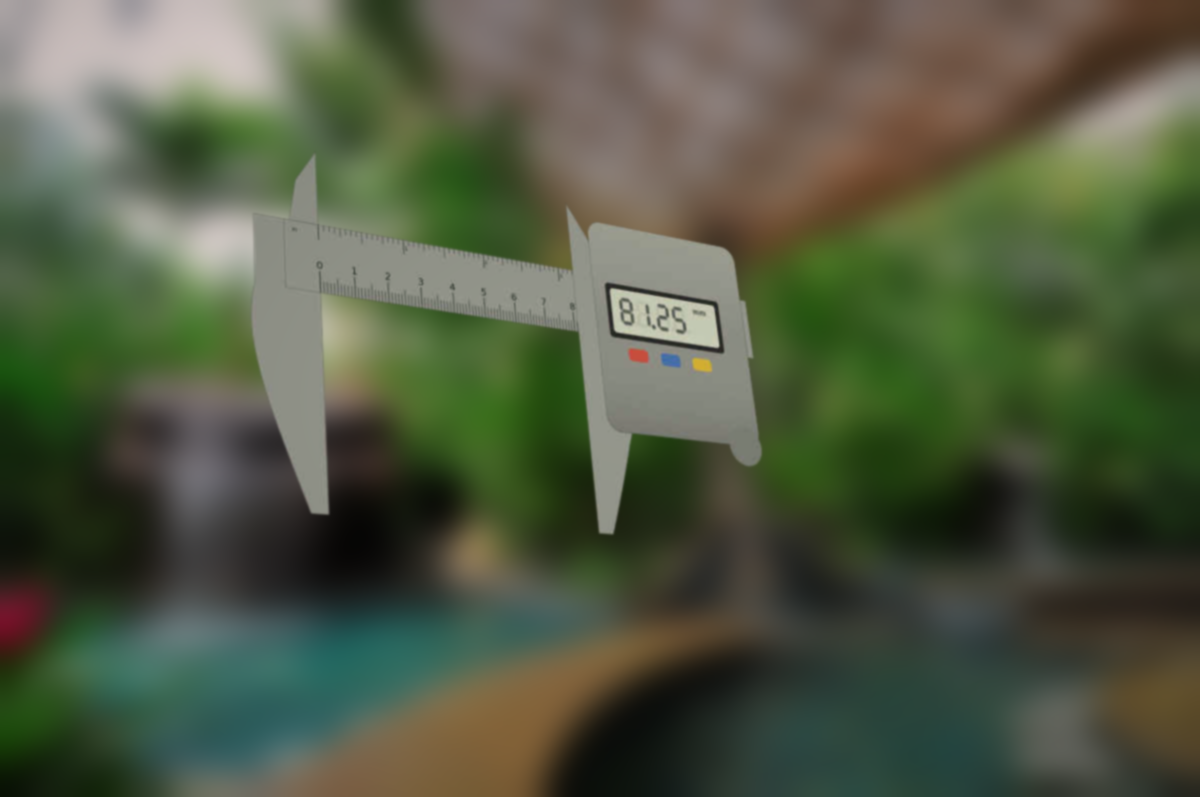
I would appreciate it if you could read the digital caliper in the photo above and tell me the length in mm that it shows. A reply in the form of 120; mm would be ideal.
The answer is 81.25; mm
